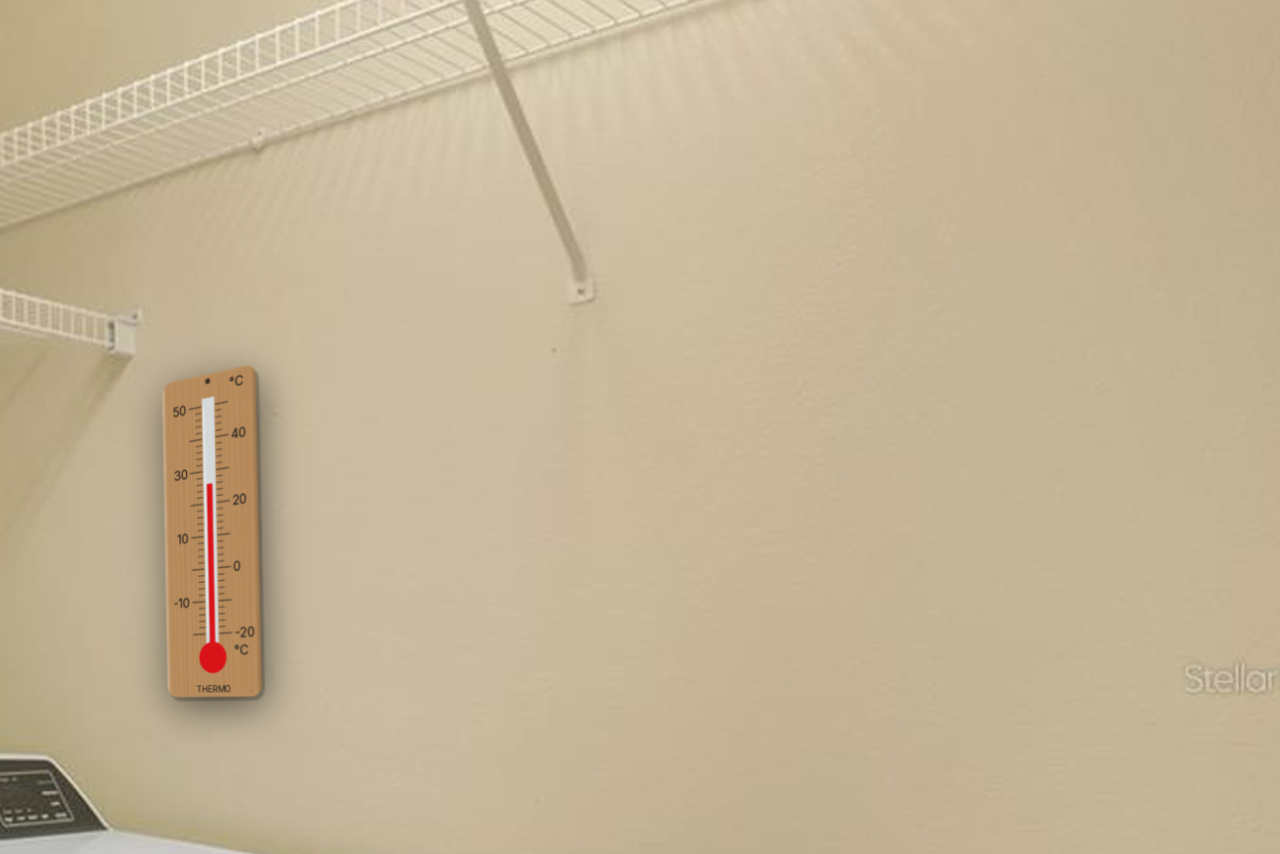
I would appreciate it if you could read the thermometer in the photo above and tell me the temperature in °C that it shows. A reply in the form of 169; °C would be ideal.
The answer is 26; °C
